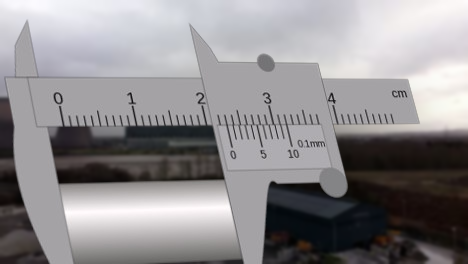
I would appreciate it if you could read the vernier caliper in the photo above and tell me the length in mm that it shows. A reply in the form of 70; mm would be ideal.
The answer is 23.0; mm
